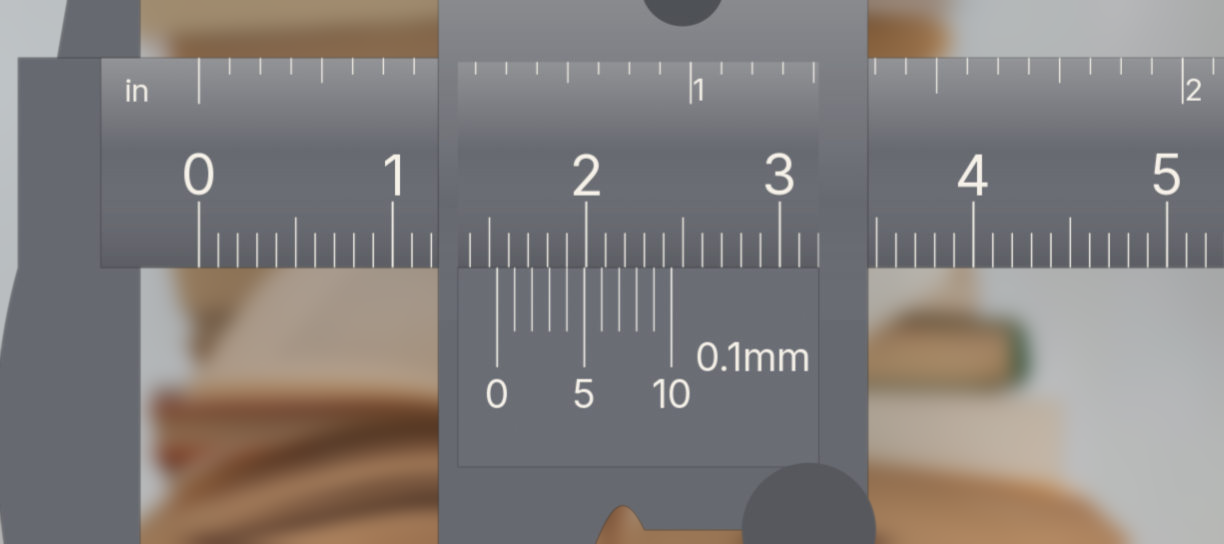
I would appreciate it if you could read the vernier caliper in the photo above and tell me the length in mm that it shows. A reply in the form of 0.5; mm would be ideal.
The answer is 15.4; mm
